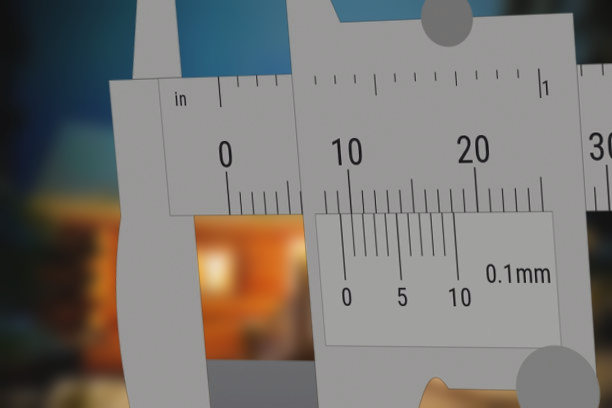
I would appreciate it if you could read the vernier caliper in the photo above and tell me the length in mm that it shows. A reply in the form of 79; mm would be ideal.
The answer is 9.1; mm
